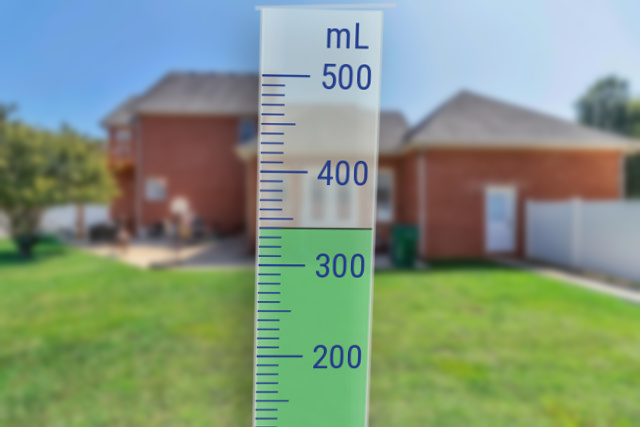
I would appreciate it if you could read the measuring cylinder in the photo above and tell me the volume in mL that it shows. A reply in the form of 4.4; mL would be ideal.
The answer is 340; mL
